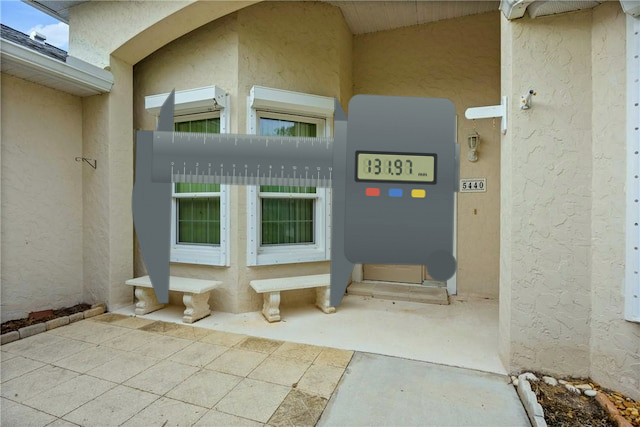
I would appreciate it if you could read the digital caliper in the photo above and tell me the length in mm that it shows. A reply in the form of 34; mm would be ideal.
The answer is 131.97; mm
